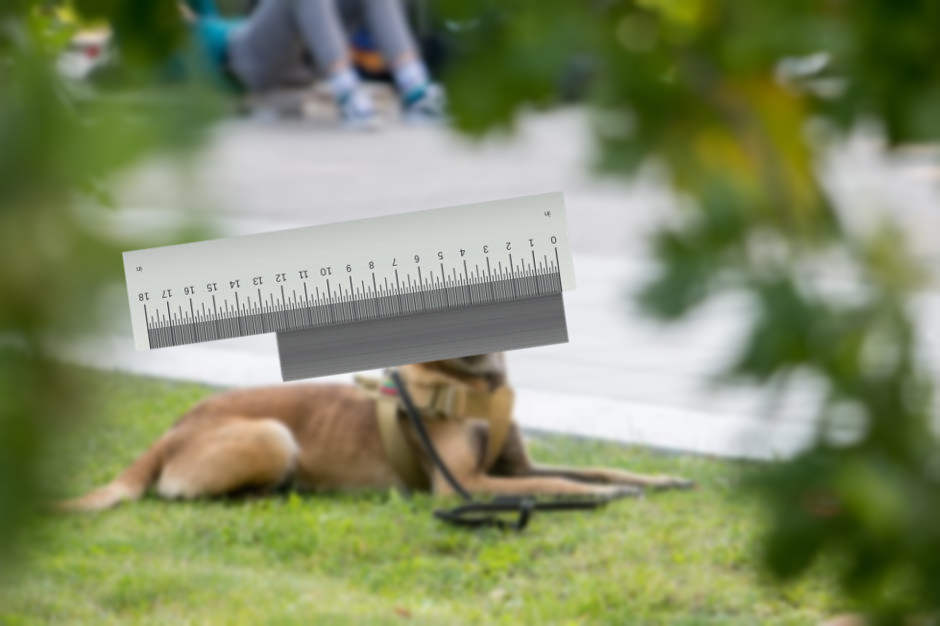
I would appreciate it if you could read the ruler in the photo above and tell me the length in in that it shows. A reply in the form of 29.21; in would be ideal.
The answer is 12.5; in
